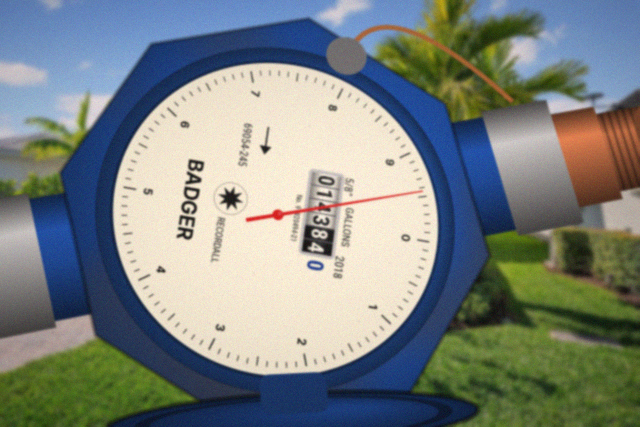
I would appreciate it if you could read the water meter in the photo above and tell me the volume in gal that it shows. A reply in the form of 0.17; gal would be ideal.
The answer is 143839.4; gal
